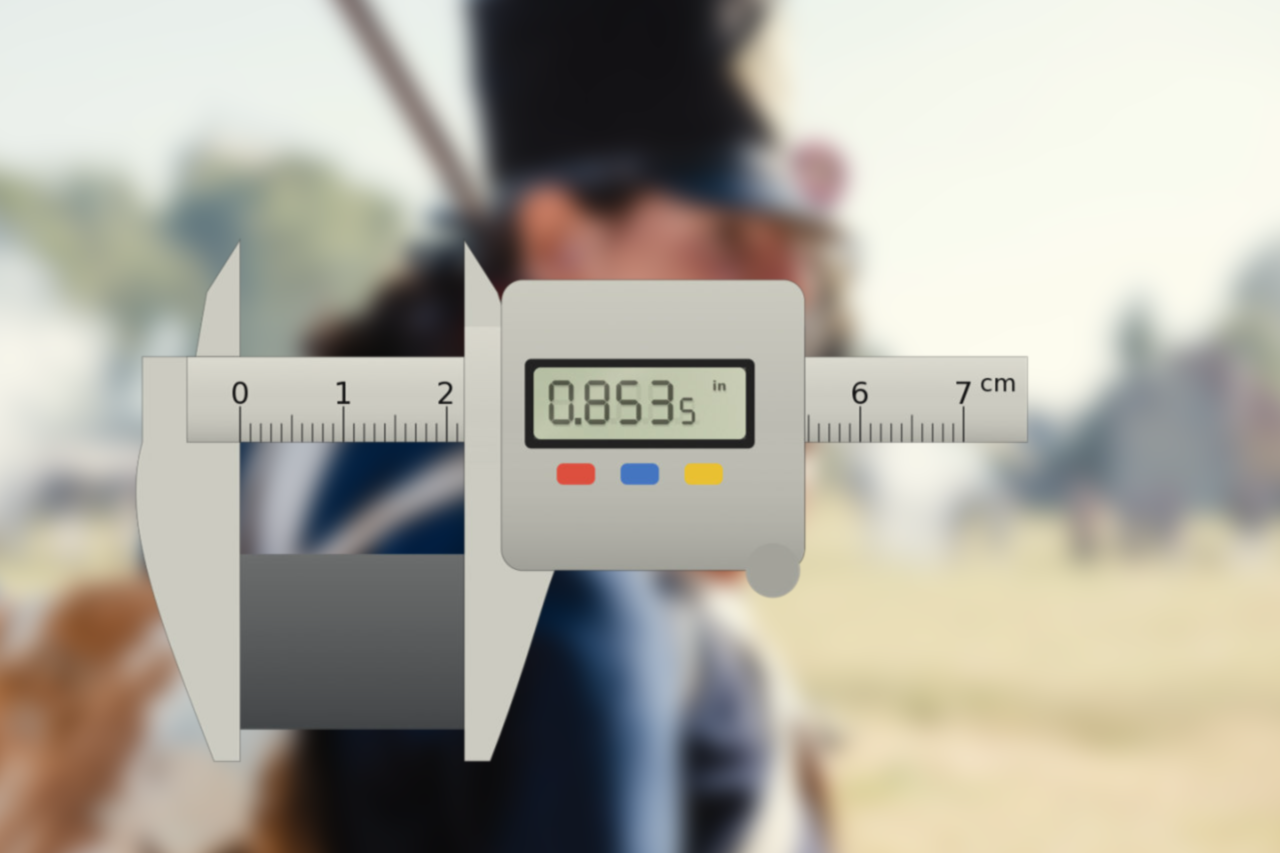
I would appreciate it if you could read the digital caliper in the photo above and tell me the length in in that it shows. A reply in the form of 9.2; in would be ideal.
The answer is 0.8535; in
